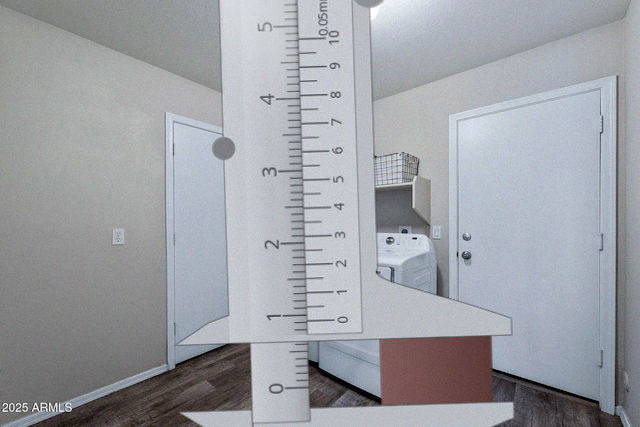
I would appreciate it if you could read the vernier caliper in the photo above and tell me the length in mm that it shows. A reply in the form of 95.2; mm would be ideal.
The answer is 9.2; mm
